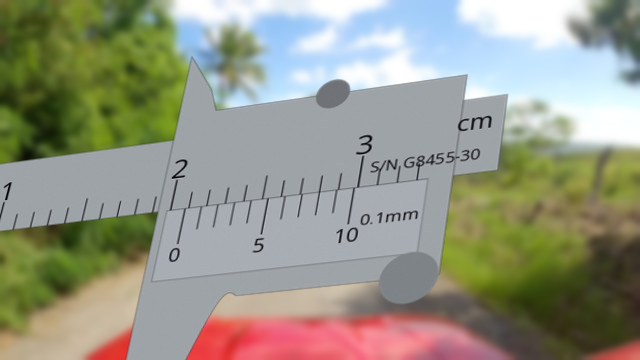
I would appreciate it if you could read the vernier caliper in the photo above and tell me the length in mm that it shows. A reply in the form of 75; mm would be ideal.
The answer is 20.8; mm
